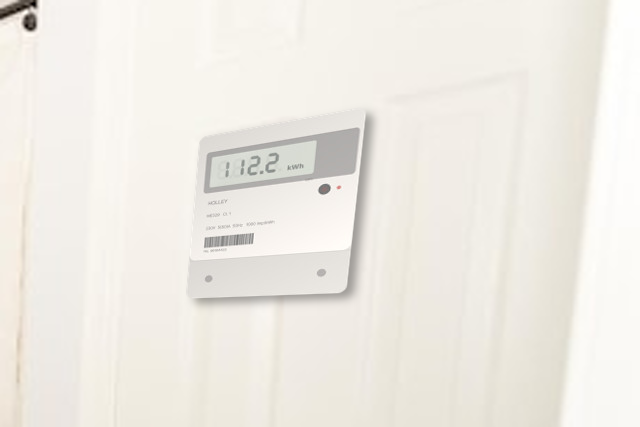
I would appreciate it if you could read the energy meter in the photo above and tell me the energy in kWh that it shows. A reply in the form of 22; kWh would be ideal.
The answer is 112.2; kWh
